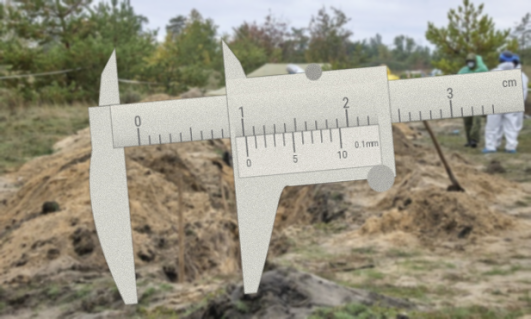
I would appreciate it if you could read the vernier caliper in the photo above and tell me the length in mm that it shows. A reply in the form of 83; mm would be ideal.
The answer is 10.2; mm
